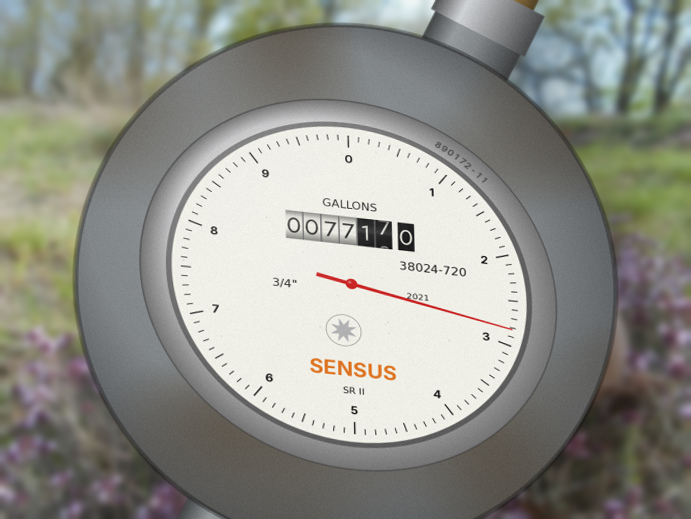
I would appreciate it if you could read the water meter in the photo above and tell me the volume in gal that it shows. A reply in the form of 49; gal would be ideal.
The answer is 77172.8; gal
